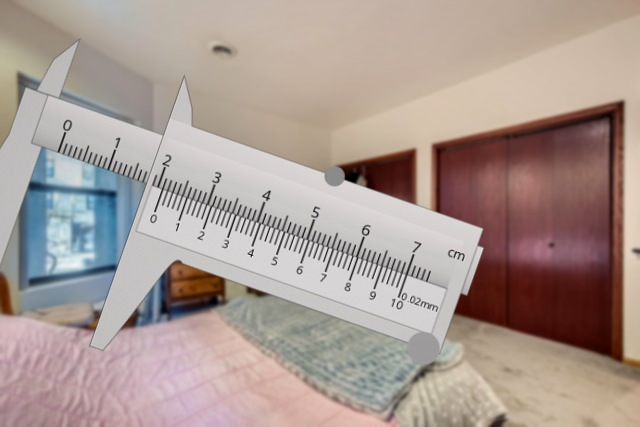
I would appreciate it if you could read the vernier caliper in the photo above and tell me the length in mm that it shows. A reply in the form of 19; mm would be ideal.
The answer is 21.0; mm
